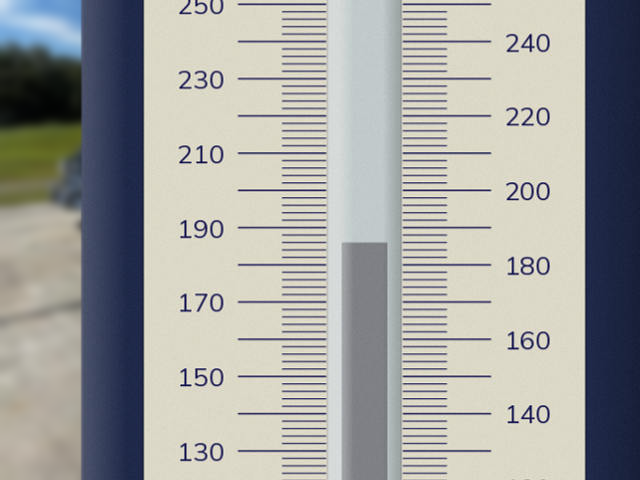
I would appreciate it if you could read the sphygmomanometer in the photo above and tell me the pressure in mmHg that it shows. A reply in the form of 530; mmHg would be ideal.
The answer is 186; mmHg
